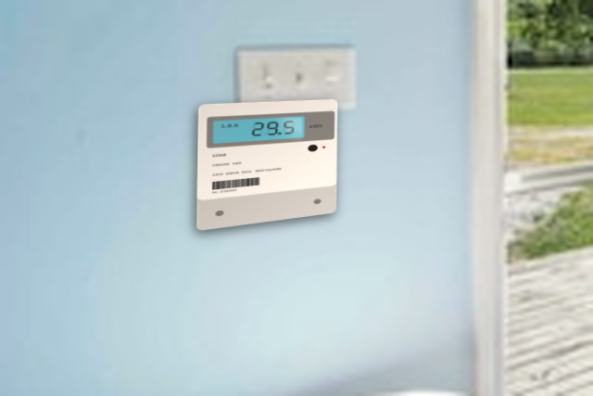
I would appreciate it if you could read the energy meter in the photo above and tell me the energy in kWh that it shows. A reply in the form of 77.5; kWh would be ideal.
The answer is 29.5; kWh
